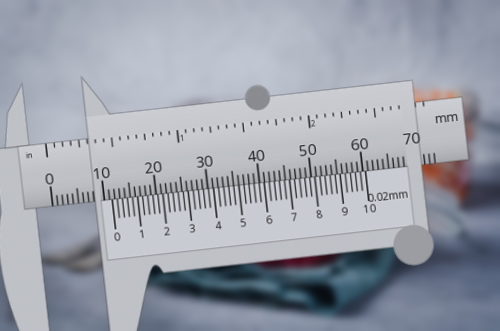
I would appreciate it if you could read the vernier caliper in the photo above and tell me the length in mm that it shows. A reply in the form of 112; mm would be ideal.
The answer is 11.5; mm
